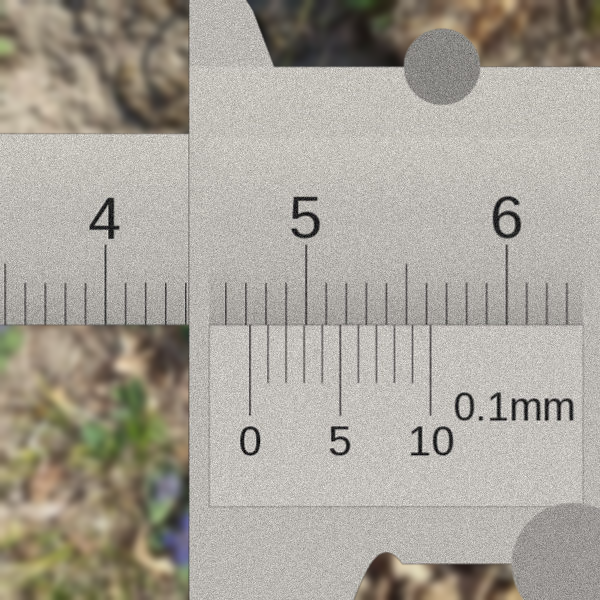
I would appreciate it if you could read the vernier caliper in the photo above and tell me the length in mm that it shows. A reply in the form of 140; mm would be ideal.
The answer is 47.2; mm
